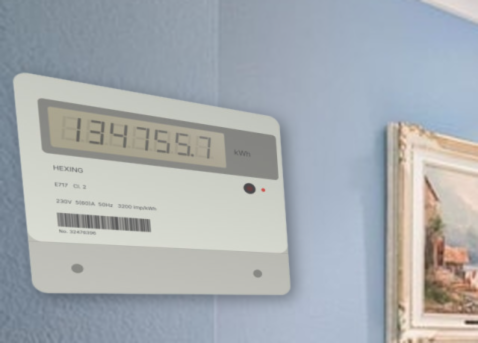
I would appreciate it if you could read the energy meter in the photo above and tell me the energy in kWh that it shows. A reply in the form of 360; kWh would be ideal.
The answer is 134755.7; kWh
